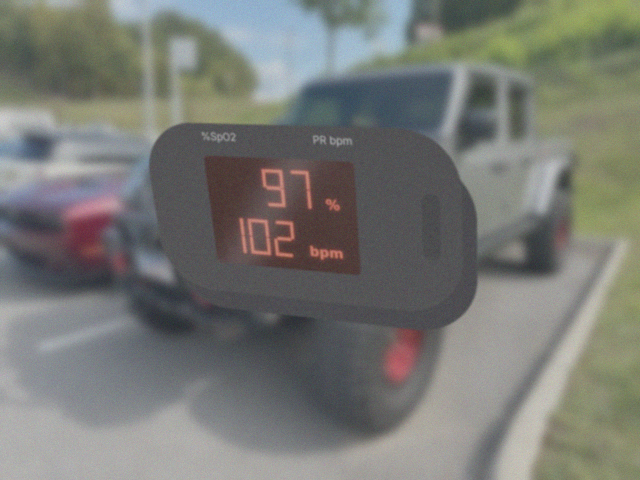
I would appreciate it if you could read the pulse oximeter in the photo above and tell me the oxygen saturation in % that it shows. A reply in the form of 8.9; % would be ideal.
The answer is 97; %
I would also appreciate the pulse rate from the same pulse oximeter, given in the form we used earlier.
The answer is 102; bpm
